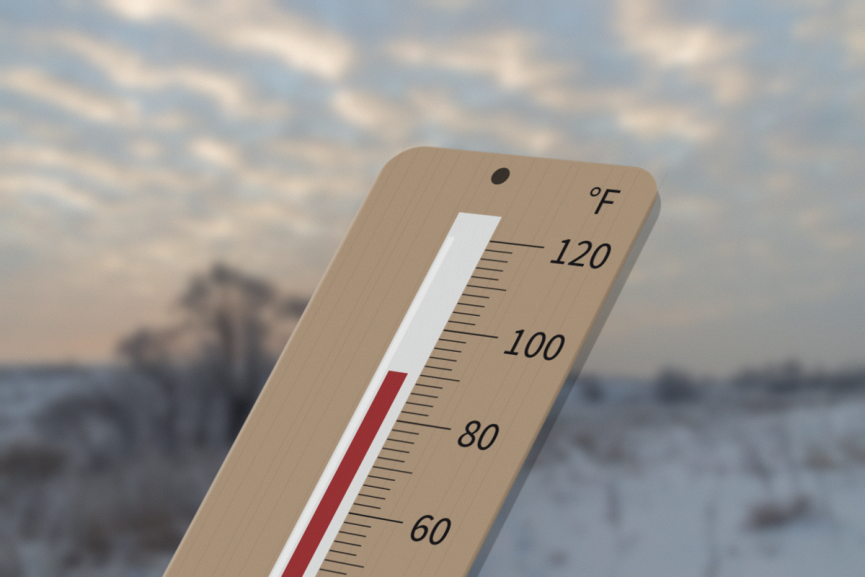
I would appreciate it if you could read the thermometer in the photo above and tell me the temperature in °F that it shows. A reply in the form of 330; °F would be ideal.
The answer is 90; °F
